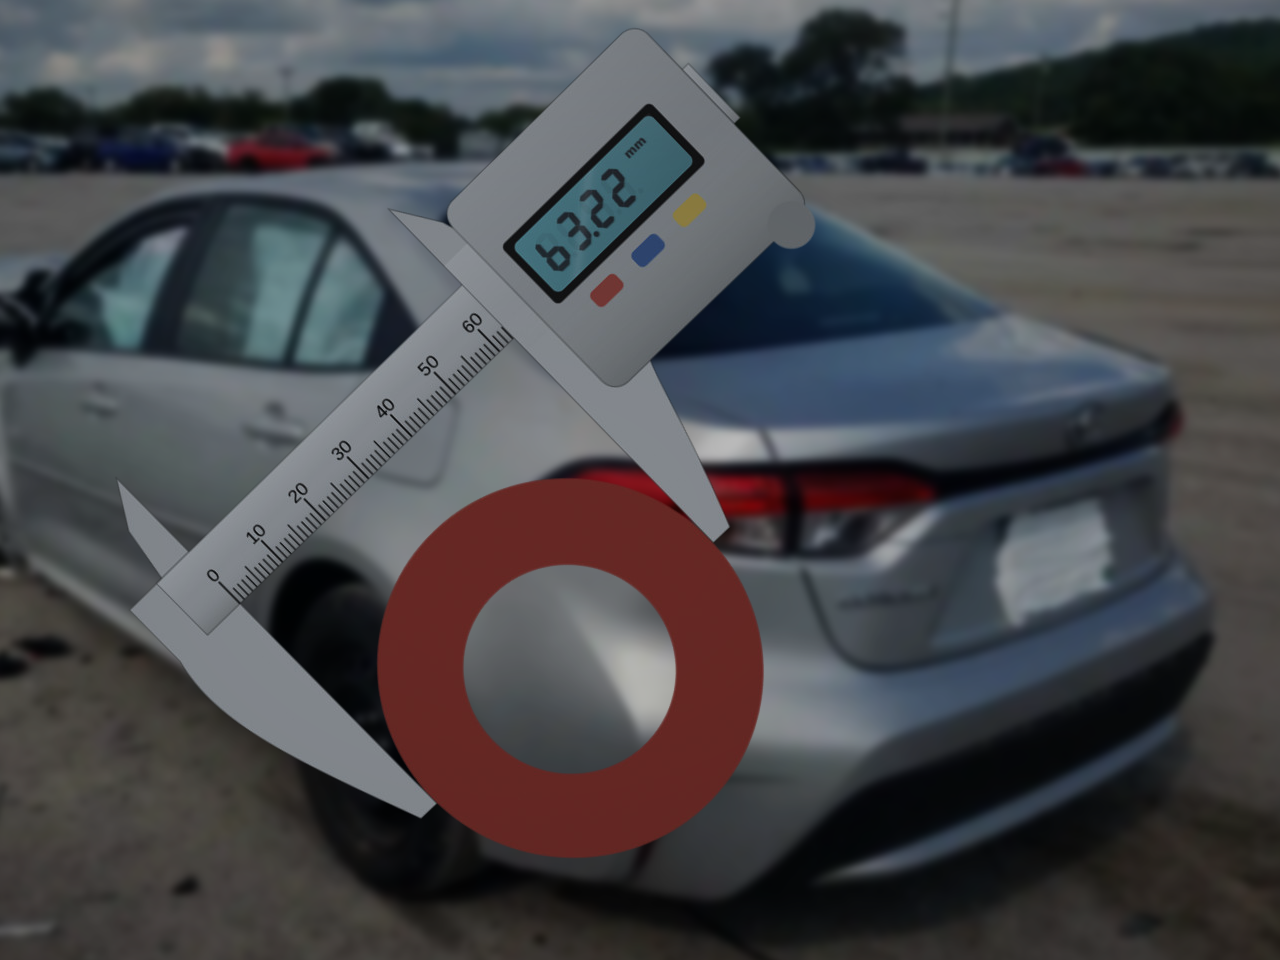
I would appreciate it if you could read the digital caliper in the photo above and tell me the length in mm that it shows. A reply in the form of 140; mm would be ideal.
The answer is 63.22; mm
